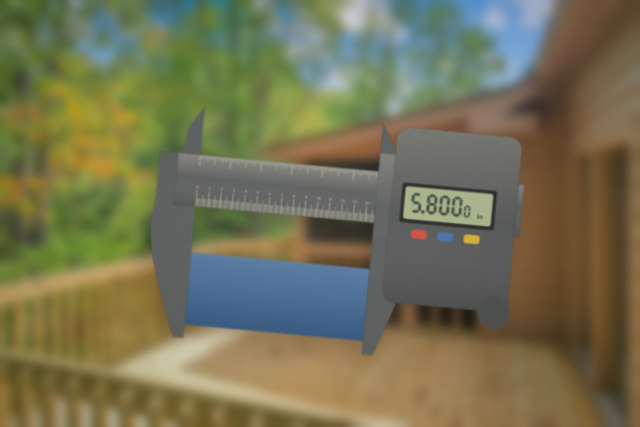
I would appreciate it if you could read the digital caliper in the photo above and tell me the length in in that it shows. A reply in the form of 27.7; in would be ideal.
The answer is 5.8000; in
